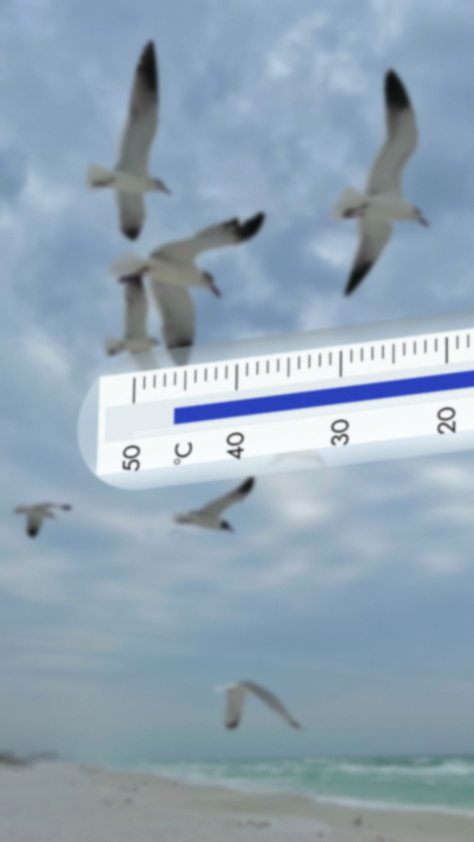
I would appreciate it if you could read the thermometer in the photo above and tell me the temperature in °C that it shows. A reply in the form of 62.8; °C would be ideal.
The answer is 46; °C
